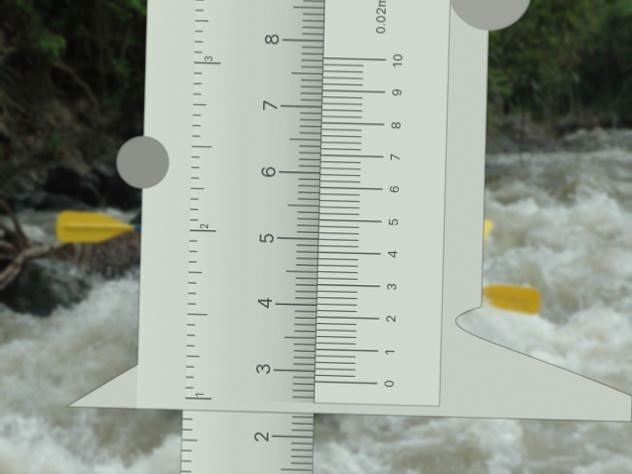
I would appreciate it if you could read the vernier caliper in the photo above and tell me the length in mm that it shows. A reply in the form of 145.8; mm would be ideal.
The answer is 28.4; mm
